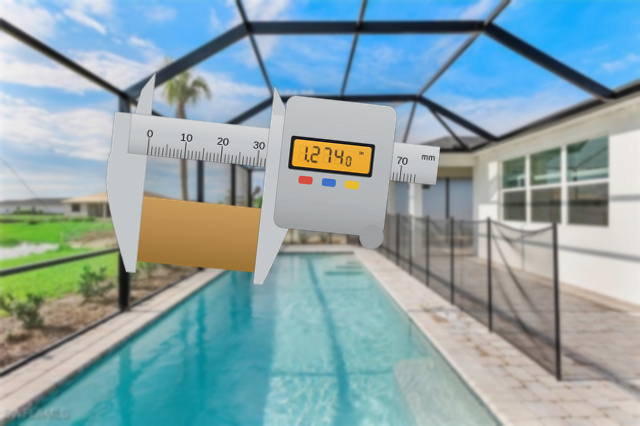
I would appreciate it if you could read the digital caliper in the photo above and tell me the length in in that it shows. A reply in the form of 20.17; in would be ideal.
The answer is 1.2740; in
